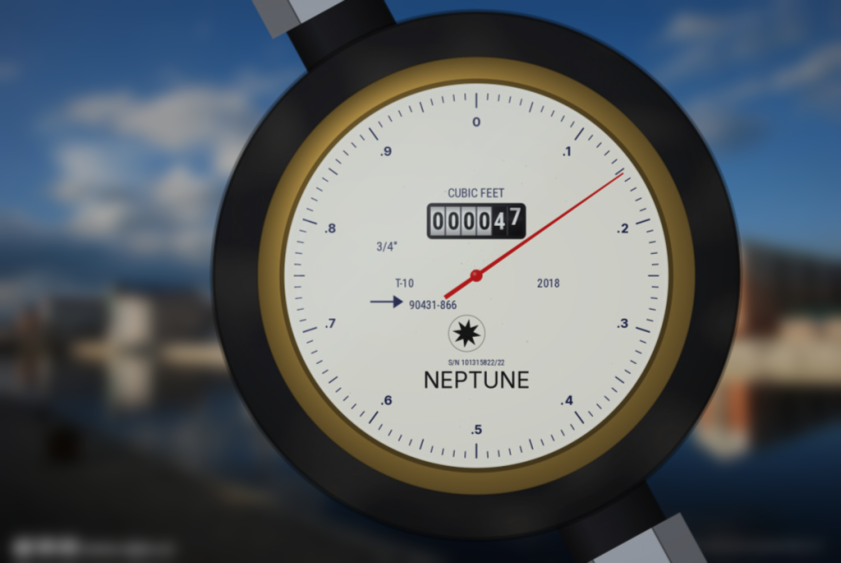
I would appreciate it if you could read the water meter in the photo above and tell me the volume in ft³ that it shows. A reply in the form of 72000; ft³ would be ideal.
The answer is 47.15; ft³
